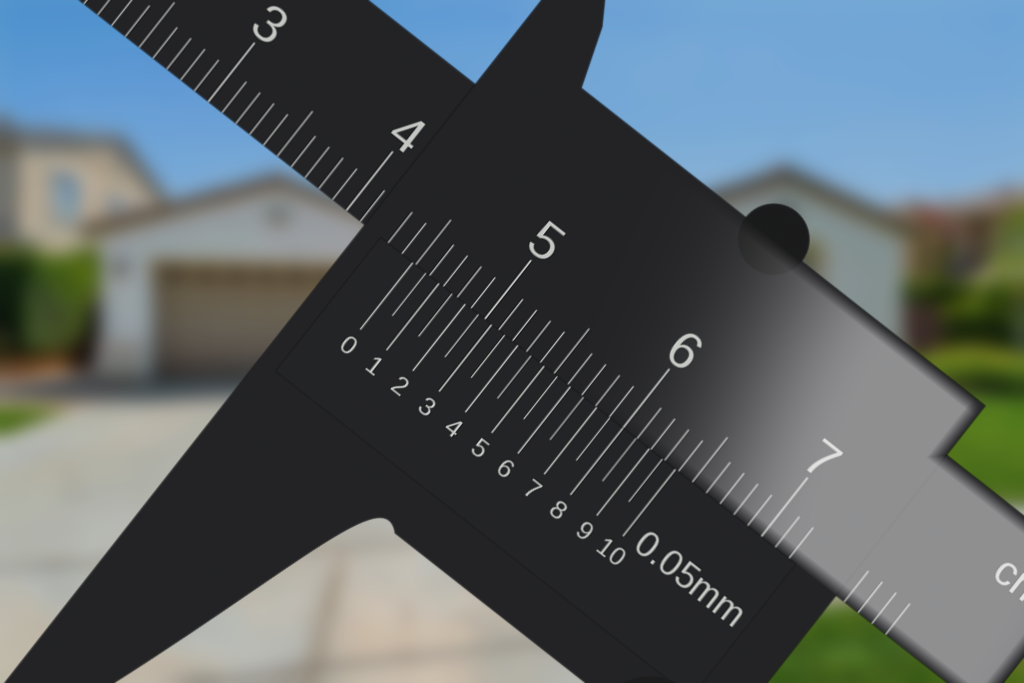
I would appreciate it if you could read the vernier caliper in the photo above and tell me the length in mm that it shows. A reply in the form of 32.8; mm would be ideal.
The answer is 44.8; mm
